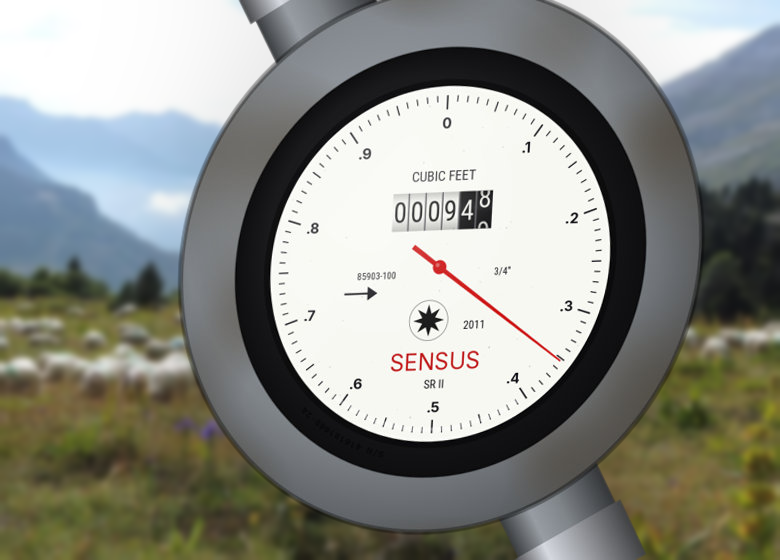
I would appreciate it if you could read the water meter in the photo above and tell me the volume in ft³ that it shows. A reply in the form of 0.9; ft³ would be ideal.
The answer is 948.35; ft³
